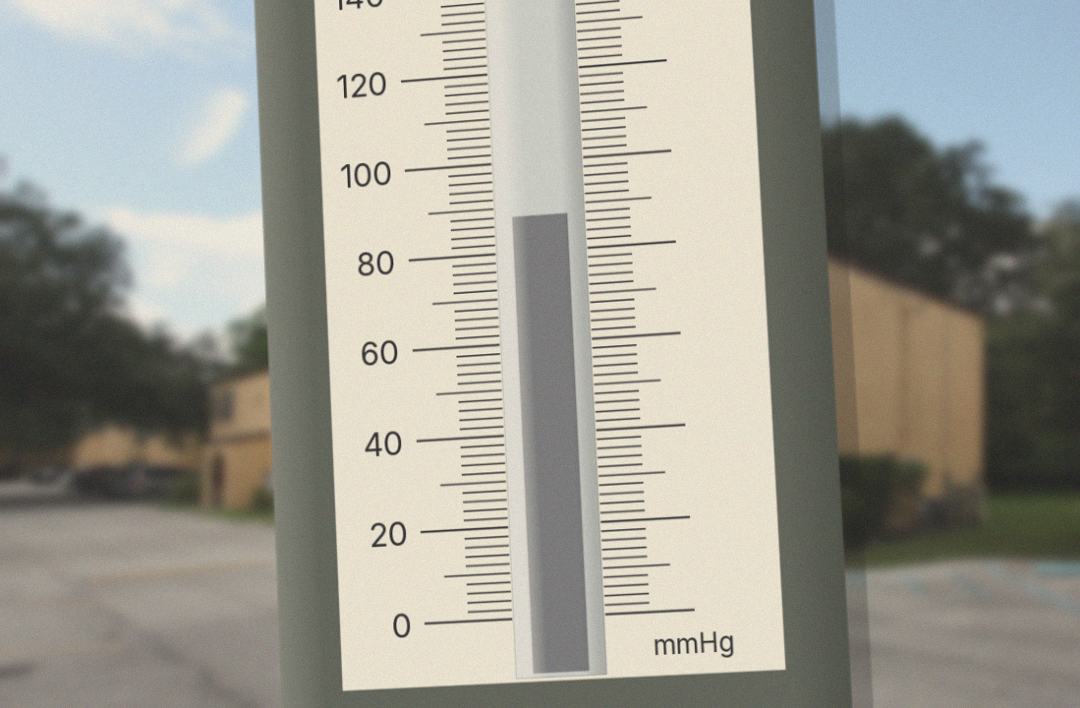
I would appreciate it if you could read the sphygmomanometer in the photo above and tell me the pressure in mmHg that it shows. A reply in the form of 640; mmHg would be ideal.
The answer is 88; mmHg
